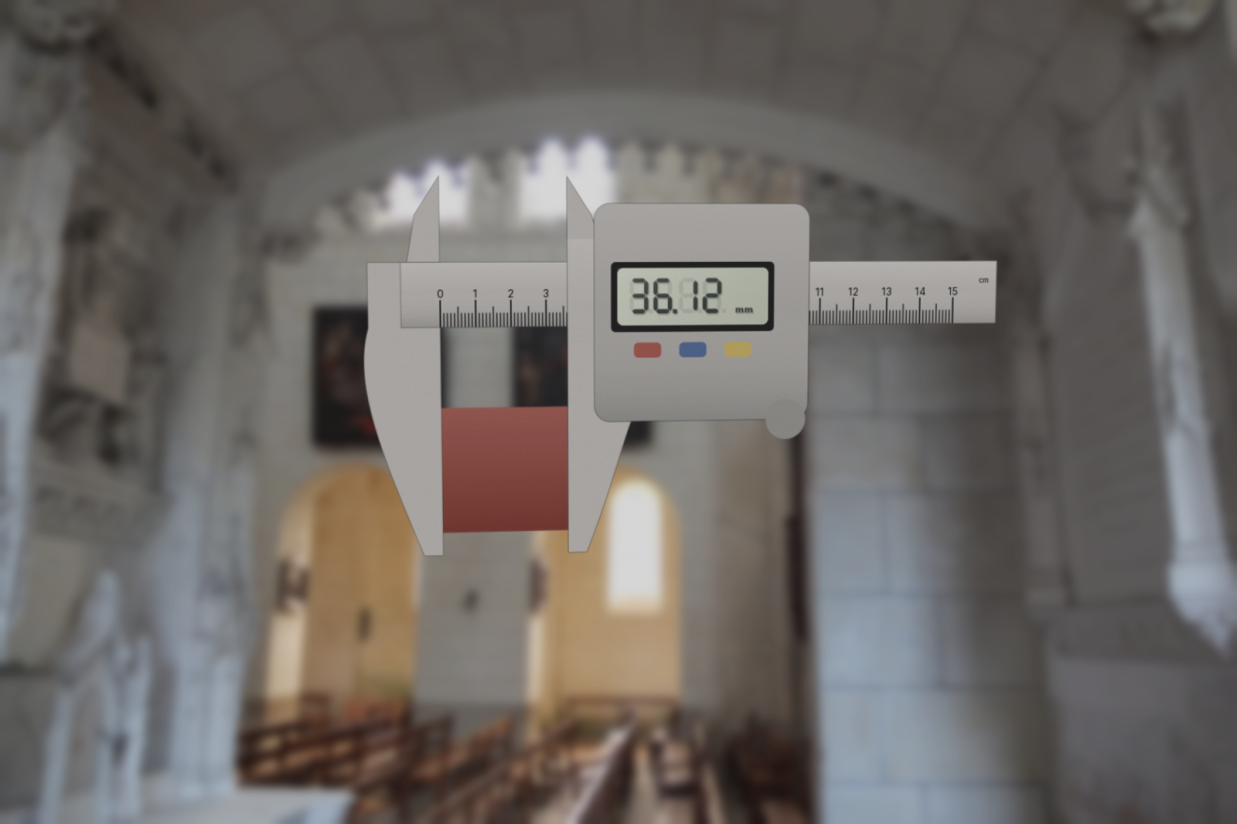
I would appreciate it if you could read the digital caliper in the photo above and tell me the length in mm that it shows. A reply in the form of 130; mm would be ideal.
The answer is 36.12; mm
